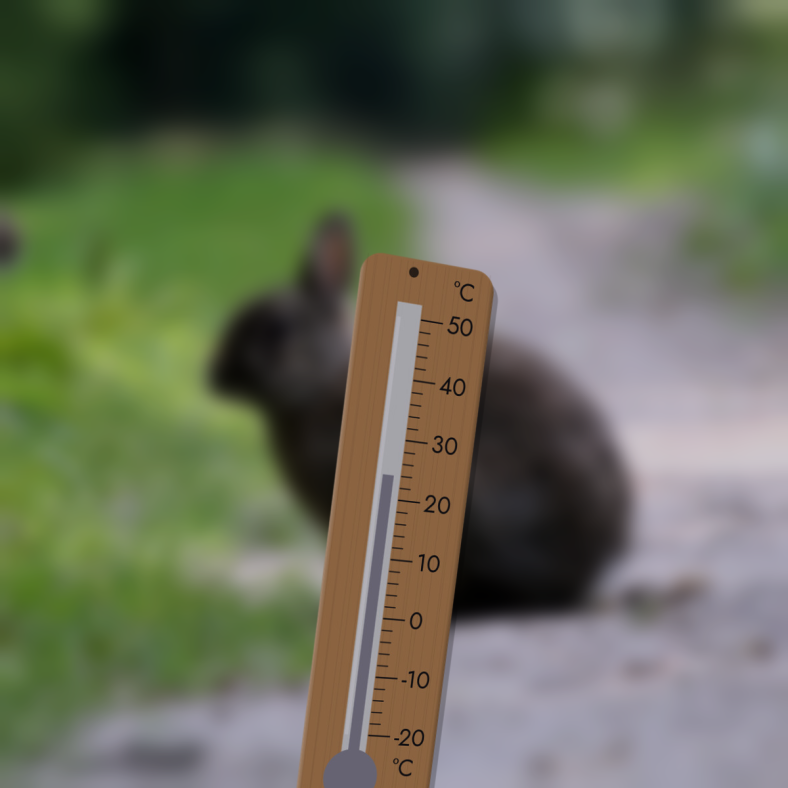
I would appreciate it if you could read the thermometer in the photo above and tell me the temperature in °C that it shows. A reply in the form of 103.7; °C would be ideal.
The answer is 24; °C
